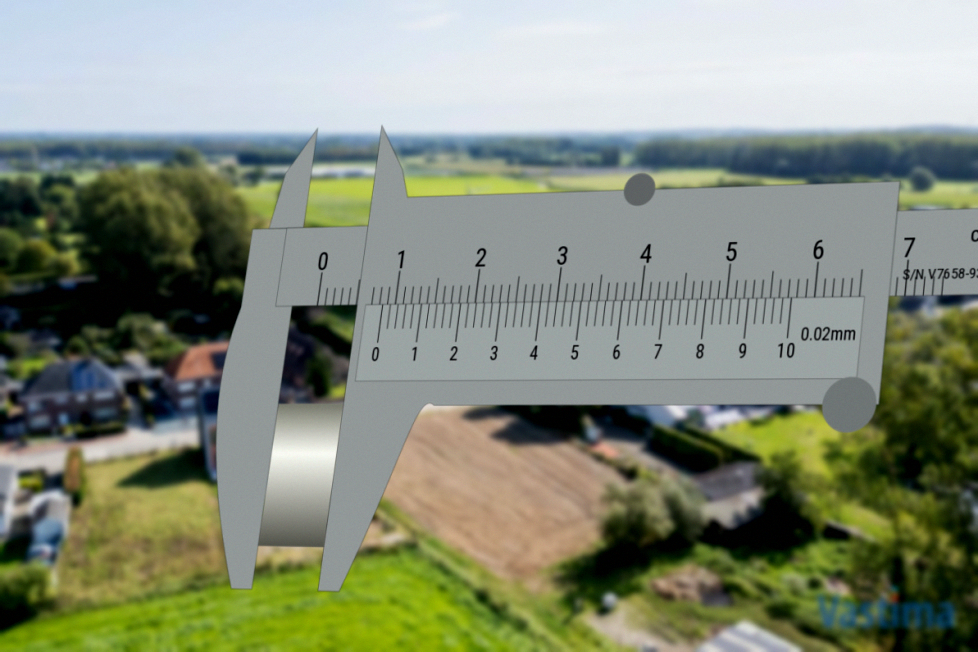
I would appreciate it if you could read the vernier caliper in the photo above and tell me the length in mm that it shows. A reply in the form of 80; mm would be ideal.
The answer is 8.4; mm
